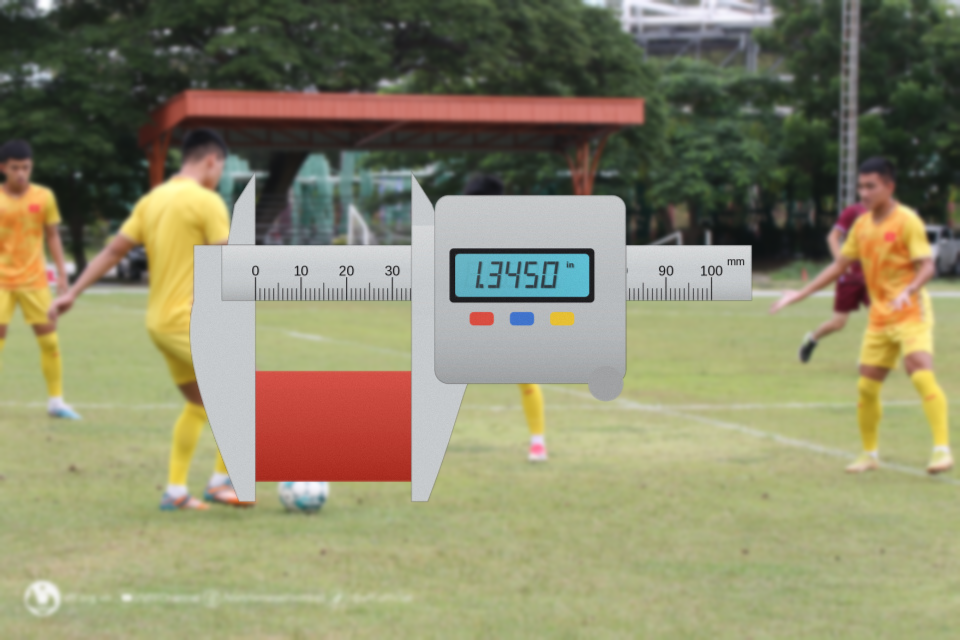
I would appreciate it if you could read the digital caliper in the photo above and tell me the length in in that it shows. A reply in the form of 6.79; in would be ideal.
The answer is 1.3450; in
